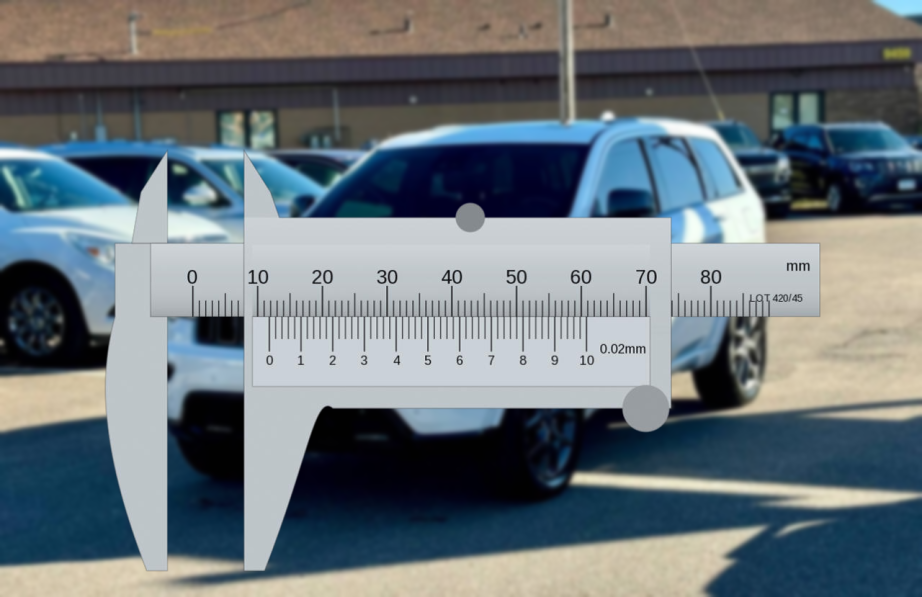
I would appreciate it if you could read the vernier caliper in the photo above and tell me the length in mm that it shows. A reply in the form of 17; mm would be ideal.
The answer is 11.8; mm
